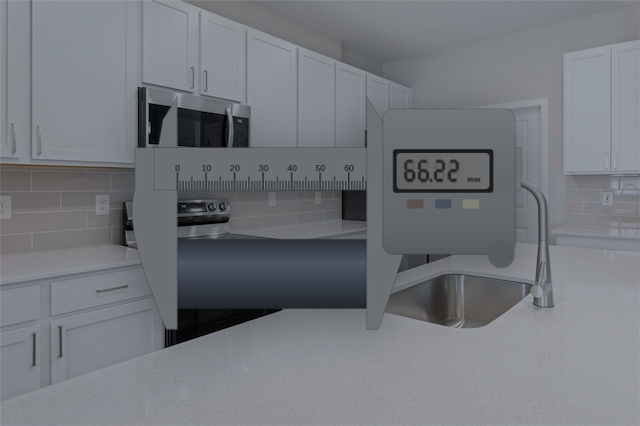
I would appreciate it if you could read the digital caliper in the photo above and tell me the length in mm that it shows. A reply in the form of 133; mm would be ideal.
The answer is 66.22; mm
